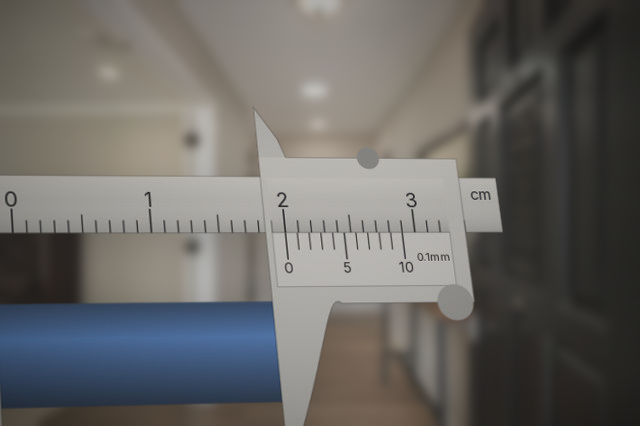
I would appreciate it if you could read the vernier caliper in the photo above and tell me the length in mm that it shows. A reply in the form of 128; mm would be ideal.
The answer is 20.0; mm
